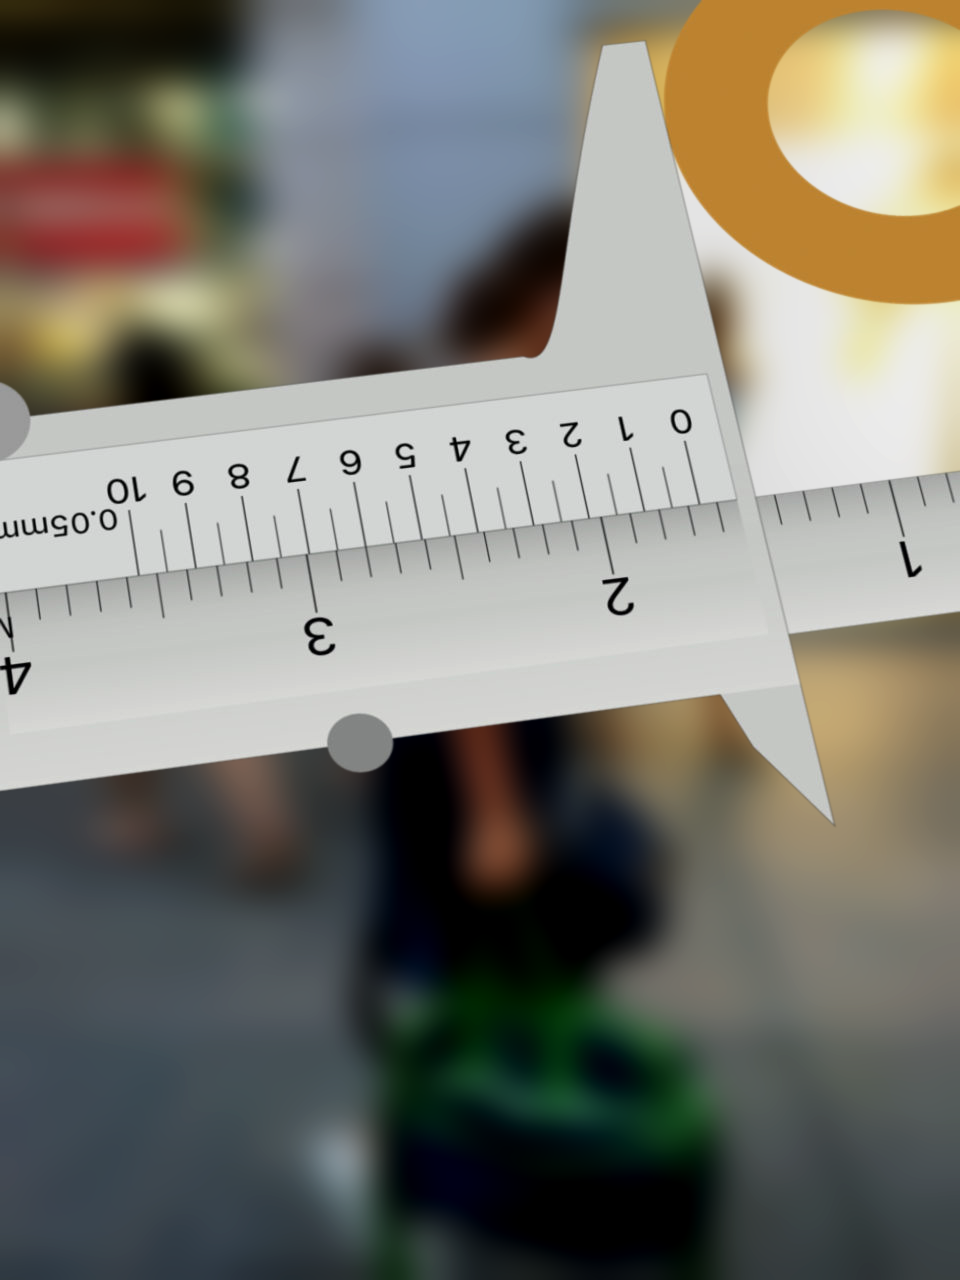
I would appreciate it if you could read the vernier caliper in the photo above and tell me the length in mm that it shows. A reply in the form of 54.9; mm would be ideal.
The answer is 16.60; mm
